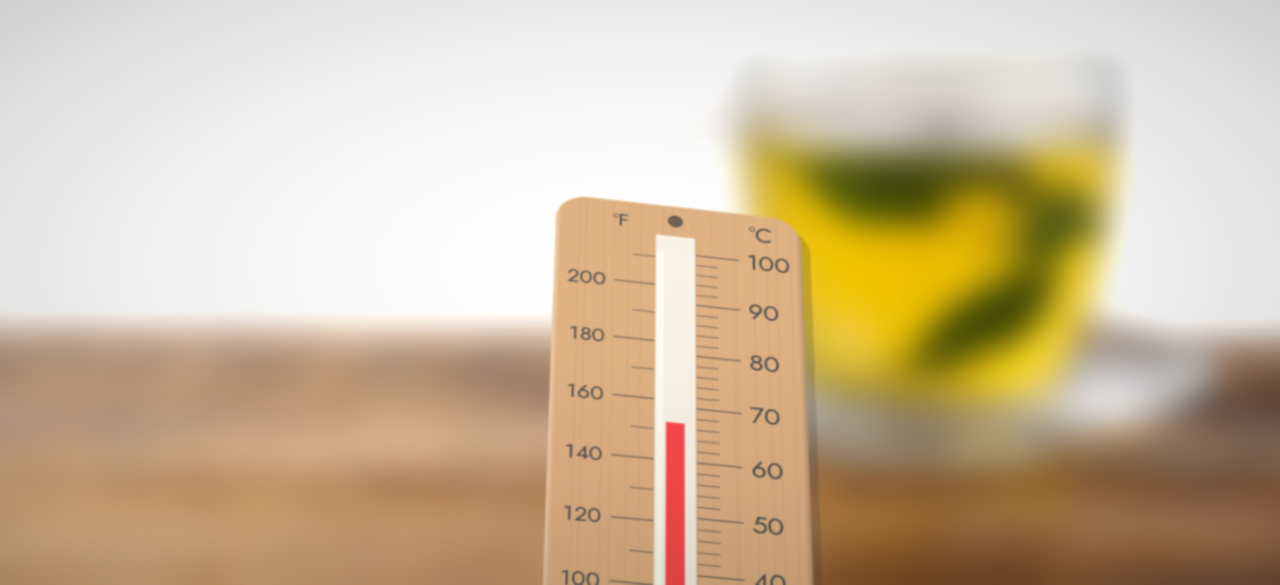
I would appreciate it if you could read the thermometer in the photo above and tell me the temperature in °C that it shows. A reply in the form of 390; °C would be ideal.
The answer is 67; °C
